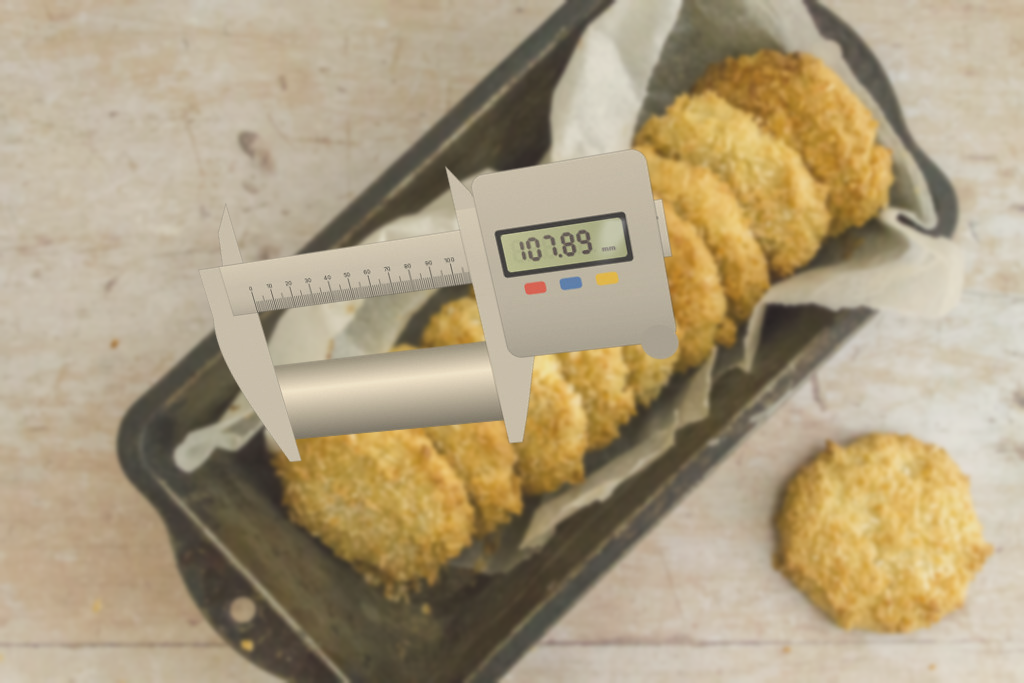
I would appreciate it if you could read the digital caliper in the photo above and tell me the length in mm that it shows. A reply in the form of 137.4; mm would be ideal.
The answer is 107.89; mm
